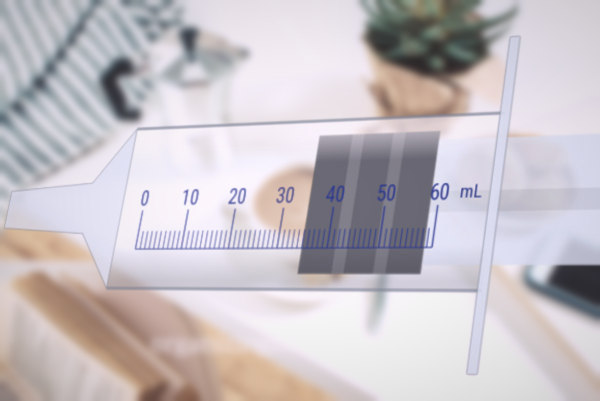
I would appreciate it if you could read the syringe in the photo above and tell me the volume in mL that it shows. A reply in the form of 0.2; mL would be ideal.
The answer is 35; mL
